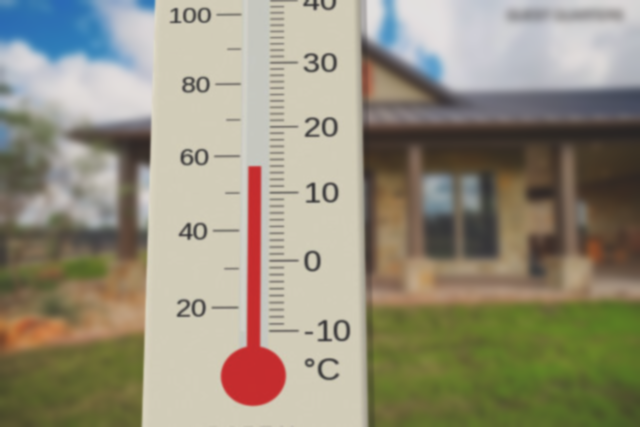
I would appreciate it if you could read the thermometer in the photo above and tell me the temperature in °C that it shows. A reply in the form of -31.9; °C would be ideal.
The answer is 14; °C
